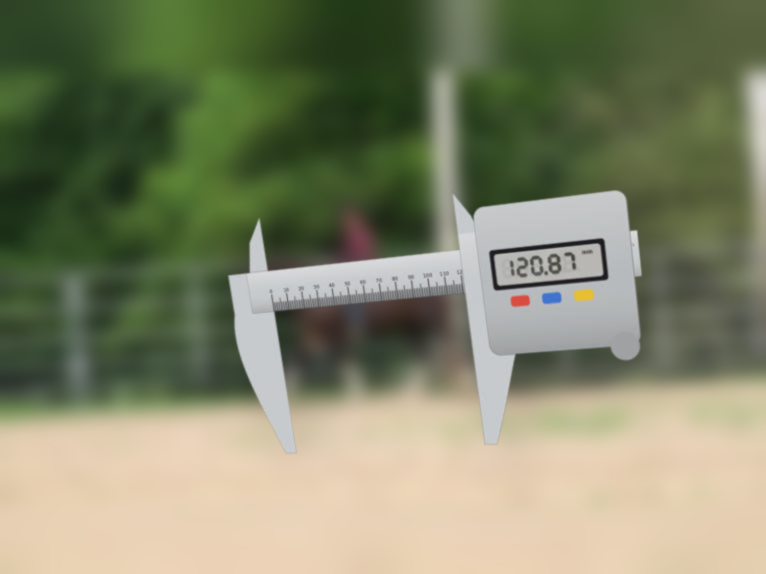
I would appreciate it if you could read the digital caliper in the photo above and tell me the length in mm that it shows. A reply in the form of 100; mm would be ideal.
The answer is 120.87; mm
